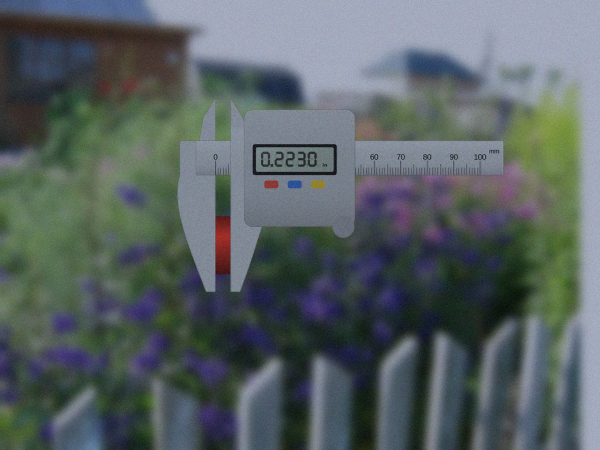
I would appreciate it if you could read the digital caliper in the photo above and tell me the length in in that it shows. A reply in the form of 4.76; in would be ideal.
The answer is 0.2230; in
